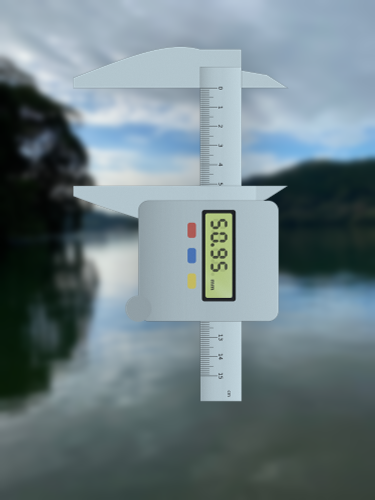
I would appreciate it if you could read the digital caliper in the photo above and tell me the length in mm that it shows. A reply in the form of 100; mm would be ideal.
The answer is 50.95; mm
